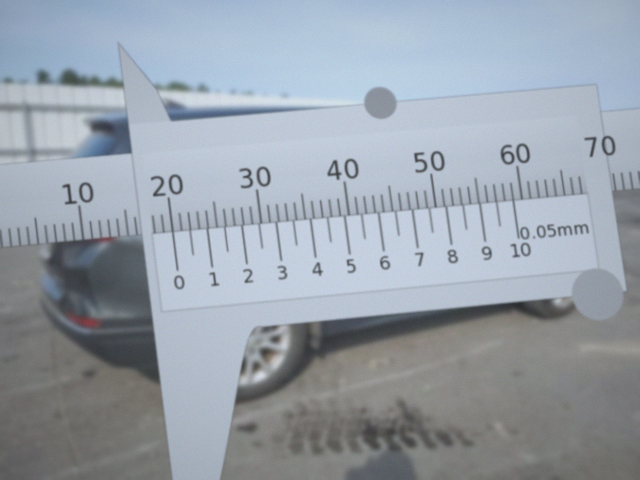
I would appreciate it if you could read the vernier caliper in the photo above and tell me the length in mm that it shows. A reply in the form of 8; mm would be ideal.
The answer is 20.0; mm
